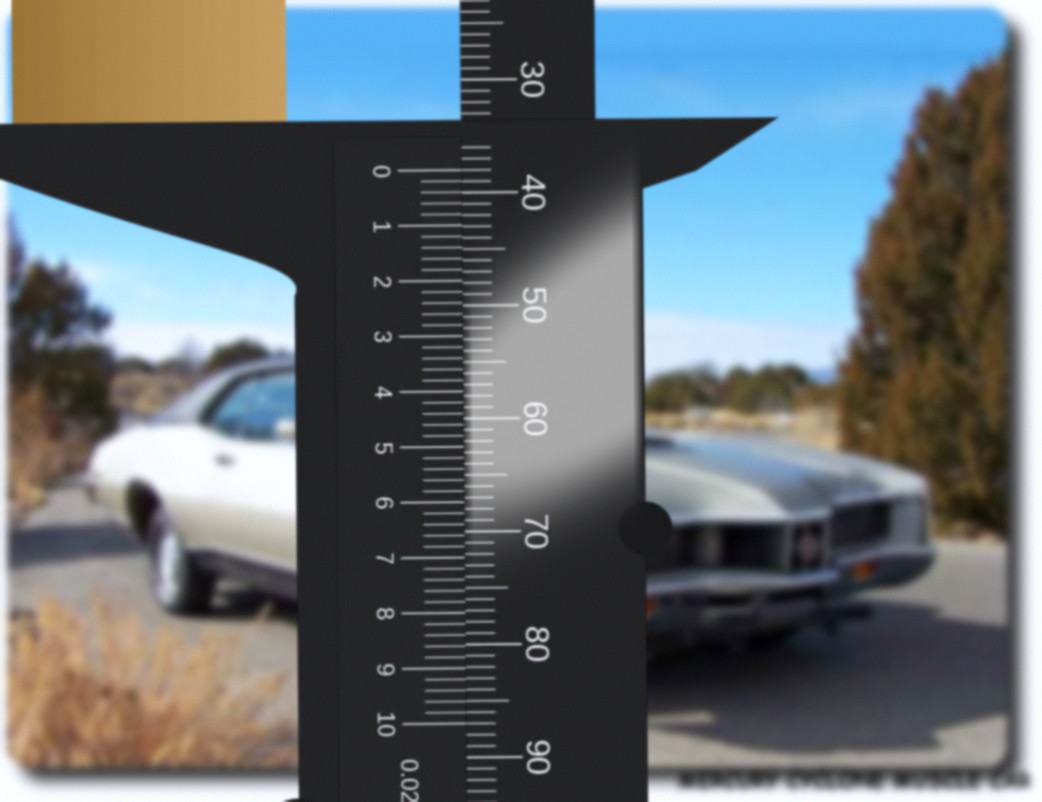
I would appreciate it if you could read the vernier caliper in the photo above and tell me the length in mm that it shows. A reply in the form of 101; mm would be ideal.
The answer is 38.0; mm
